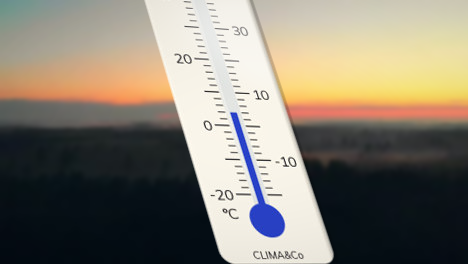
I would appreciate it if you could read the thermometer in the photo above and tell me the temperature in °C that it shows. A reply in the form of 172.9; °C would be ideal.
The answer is 4; °C
